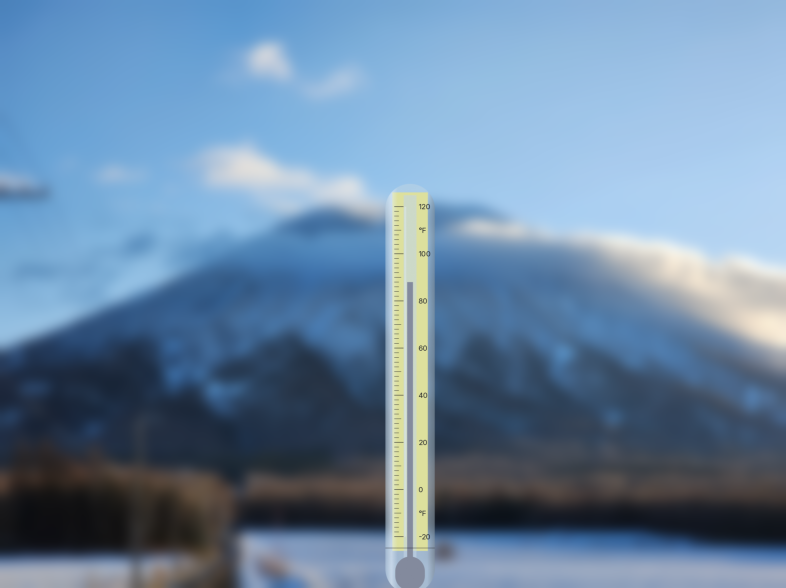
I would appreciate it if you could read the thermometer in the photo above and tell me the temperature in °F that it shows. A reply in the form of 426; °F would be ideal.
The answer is 88; °F
